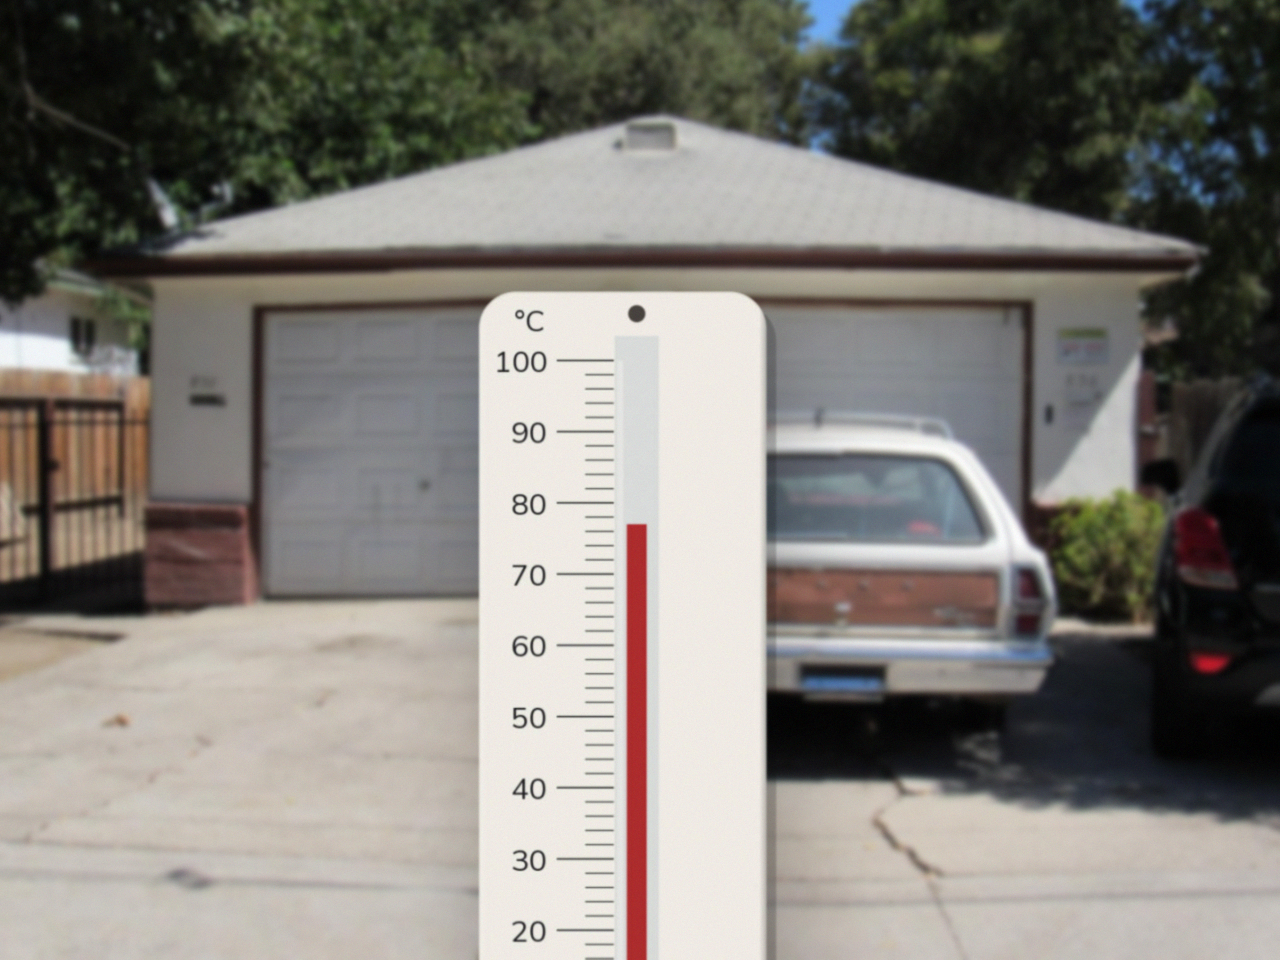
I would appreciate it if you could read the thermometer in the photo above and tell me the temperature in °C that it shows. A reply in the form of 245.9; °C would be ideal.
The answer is 77; °C
